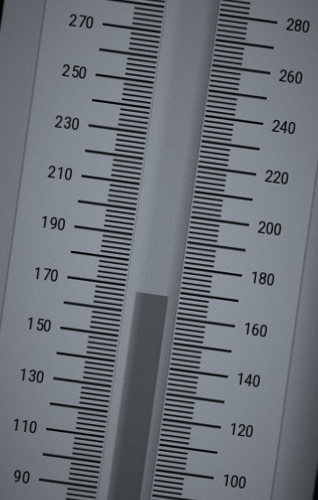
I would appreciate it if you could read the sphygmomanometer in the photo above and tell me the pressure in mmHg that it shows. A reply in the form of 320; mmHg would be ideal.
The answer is 168; mmHg
